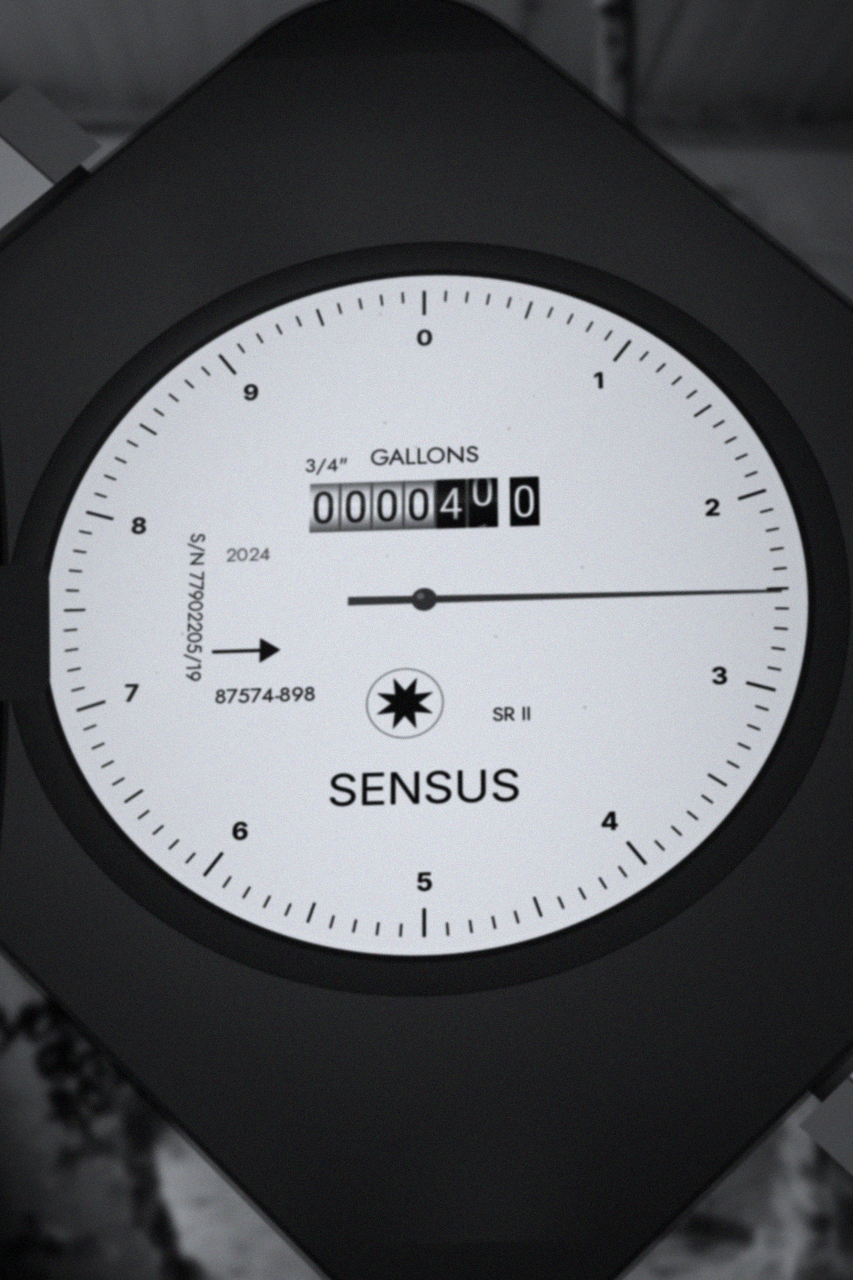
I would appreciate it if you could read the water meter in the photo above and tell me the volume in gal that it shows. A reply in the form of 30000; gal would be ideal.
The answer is 402.5; gal
